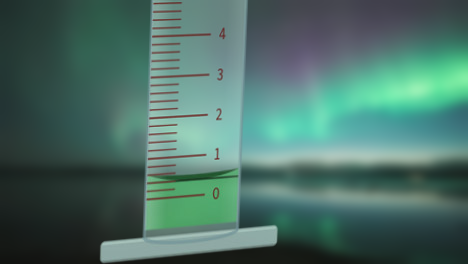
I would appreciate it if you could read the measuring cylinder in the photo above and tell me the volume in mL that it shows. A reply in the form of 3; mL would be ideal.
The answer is 0.4; mL
